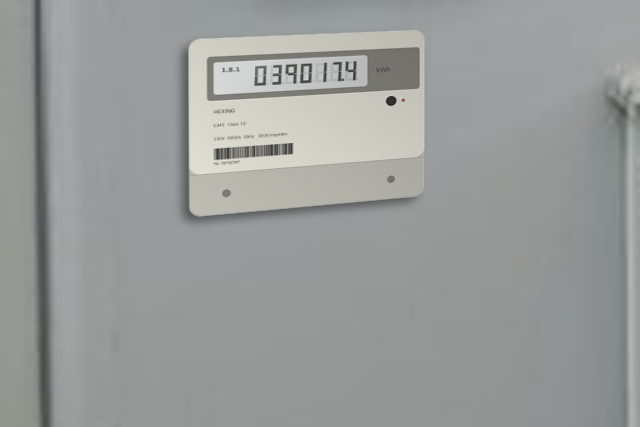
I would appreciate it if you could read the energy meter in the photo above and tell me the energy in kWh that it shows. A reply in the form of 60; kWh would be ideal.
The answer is 39017.4; kWh
